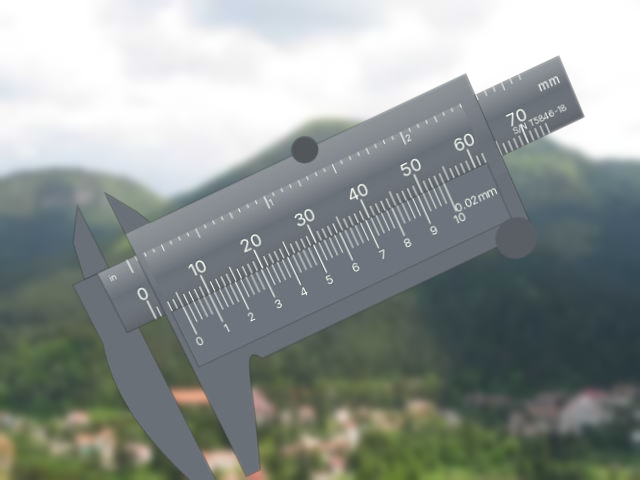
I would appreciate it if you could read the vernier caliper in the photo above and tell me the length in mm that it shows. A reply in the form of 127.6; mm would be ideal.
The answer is 5.0; mm
